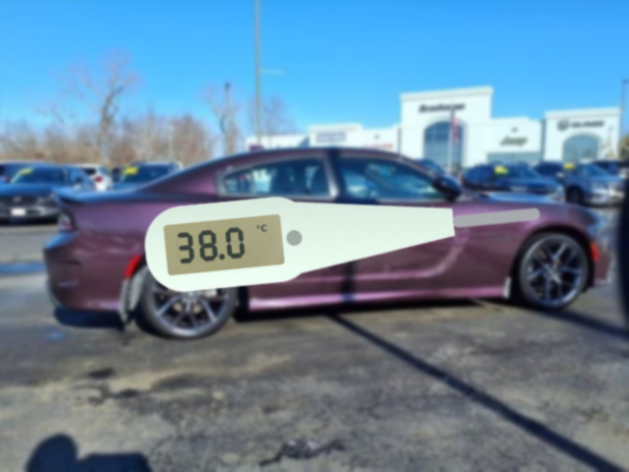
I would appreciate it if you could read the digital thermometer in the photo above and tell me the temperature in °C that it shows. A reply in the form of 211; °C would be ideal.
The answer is 38.0; °C
